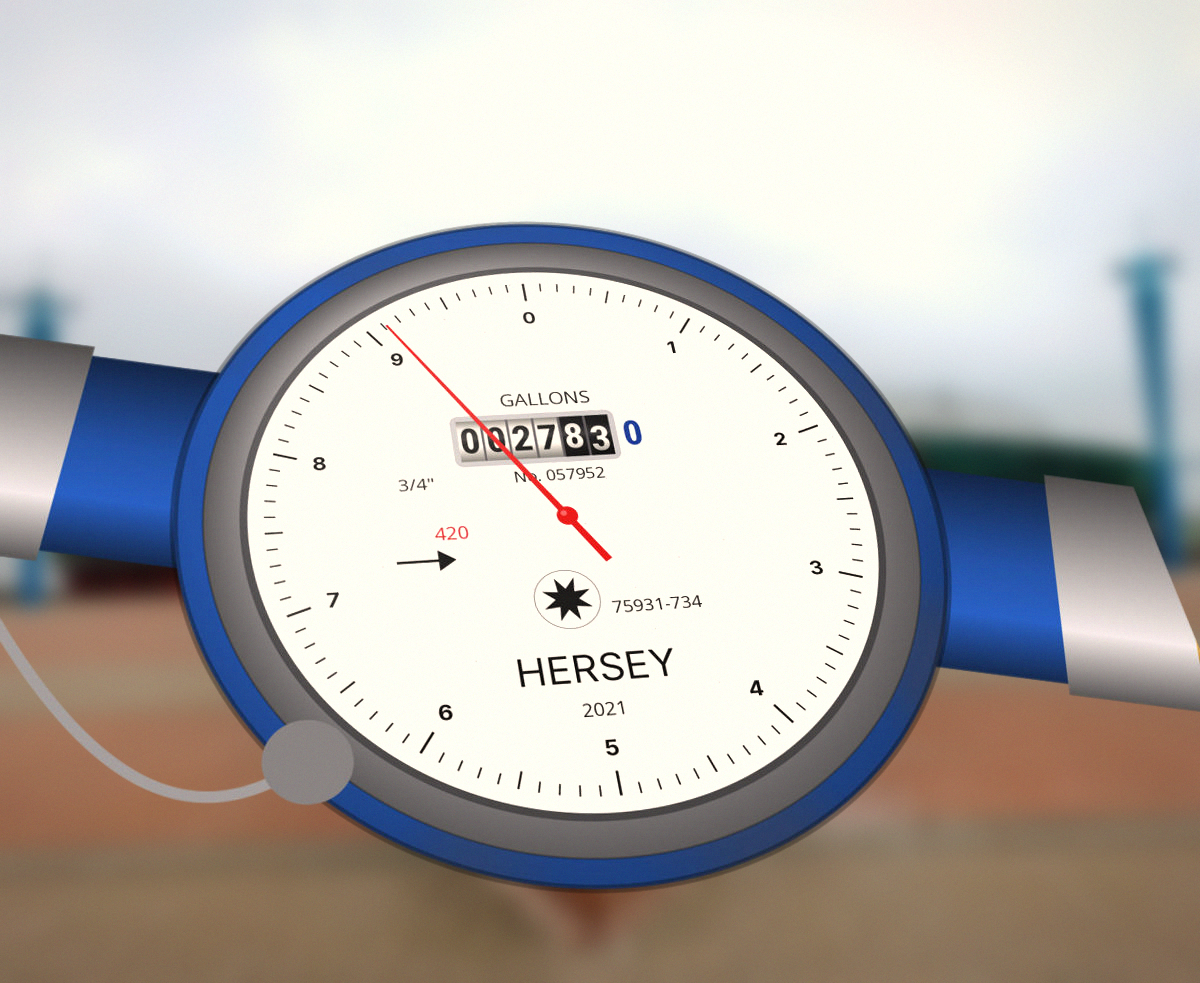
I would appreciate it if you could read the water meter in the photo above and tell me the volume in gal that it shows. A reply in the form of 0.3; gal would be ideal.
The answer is 27829.1; gal
